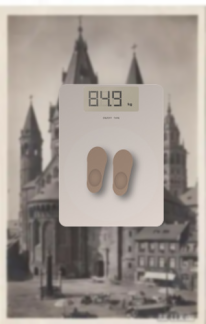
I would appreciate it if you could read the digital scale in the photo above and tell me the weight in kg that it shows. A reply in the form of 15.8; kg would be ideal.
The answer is 84.9; kg
